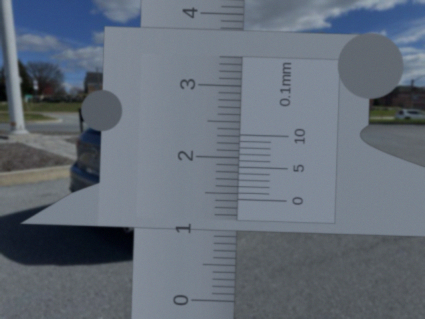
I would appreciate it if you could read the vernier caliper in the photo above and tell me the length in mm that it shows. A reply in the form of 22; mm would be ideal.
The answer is 14.2; mm
